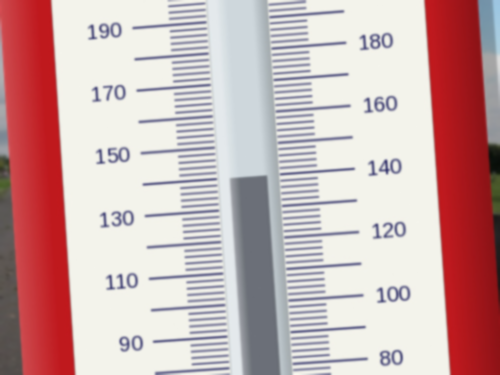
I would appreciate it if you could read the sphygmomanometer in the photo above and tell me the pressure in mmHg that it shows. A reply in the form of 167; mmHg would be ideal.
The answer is 140; mmHg
